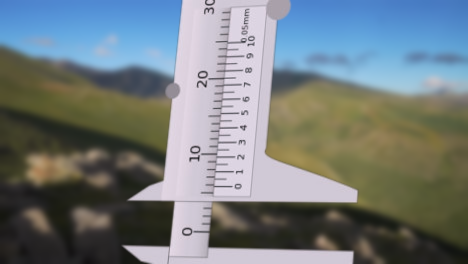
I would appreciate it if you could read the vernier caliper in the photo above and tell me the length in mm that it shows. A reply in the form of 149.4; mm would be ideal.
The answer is 5.8; mm
